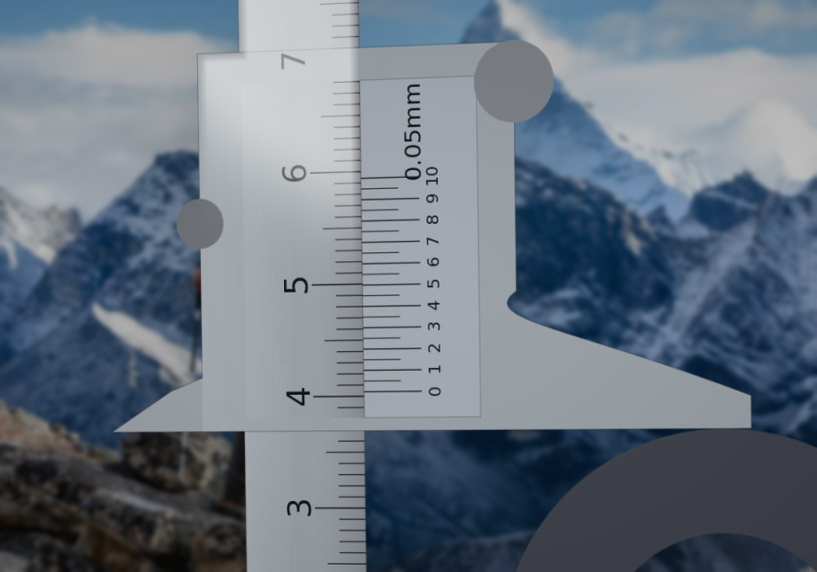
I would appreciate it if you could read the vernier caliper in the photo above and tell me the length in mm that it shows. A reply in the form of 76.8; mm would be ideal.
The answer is 40.4; mm
